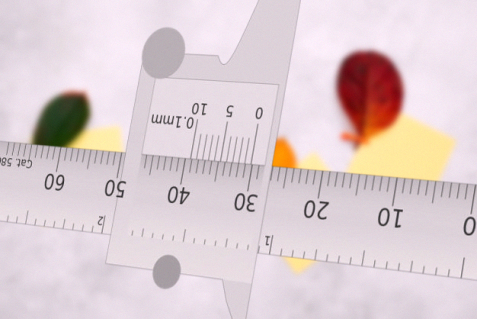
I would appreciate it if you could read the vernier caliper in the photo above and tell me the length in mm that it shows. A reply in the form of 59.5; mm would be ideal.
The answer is 30.2; mm
